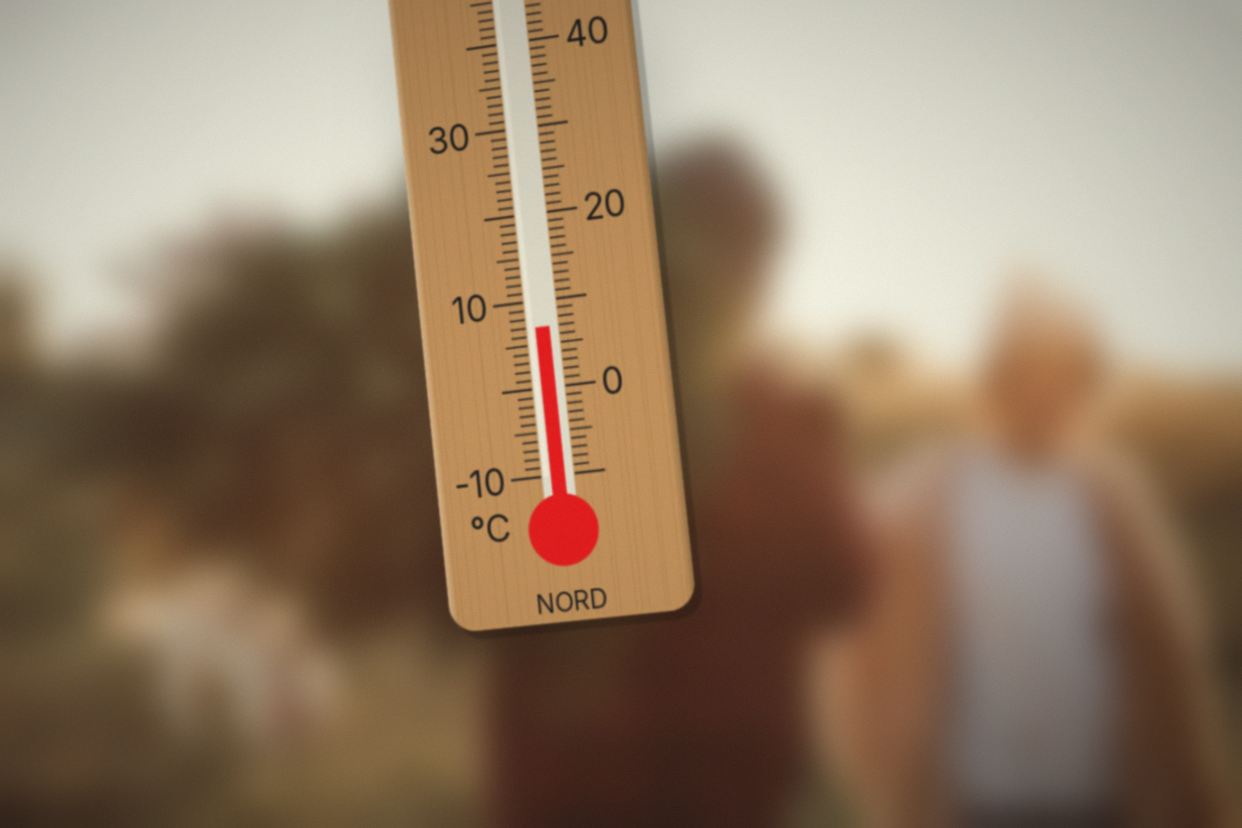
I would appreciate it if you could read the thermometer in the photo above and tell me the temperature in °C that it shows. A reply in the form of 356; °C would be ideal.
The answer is 7; °C
